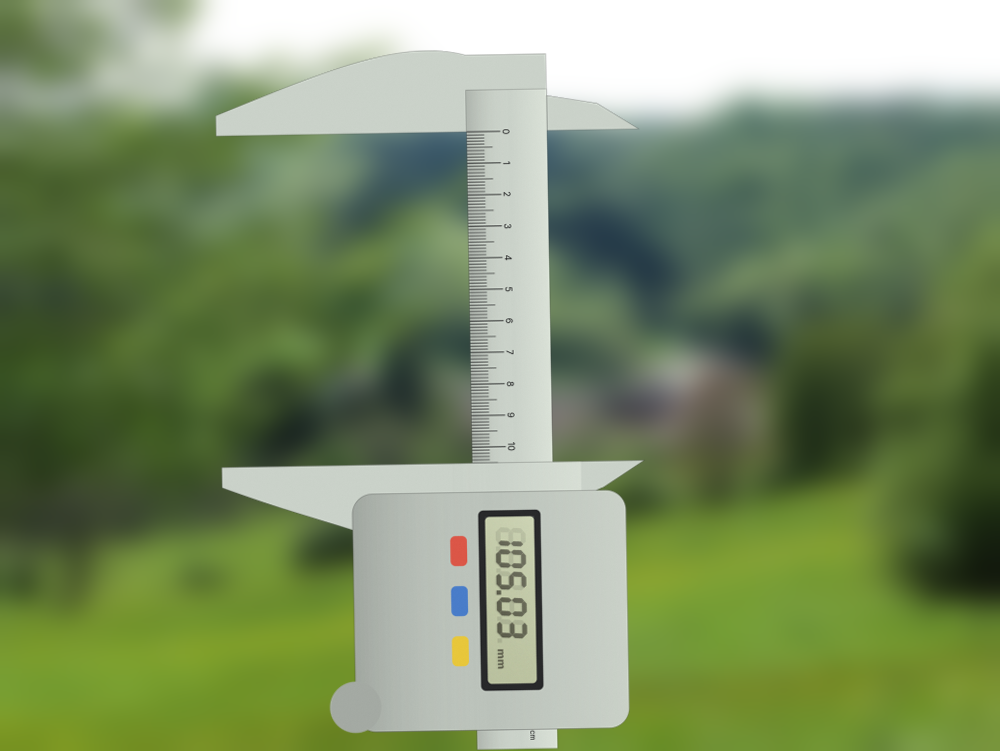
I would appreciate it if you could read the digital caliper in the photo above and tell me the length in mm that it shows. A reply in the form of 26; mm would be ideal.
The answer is 105.03; mm
